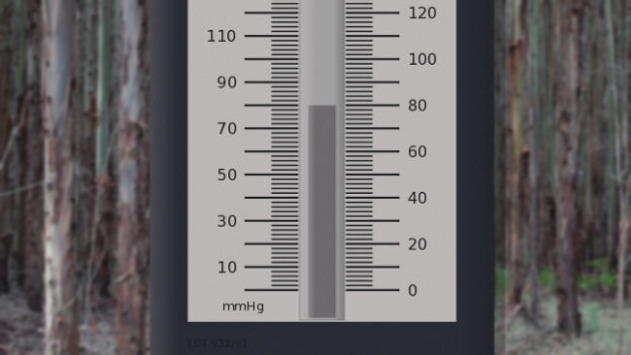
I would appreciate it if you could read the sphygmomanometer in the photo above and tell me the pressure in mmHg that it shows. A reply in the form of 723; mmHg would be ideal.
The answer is 80; mmHg
